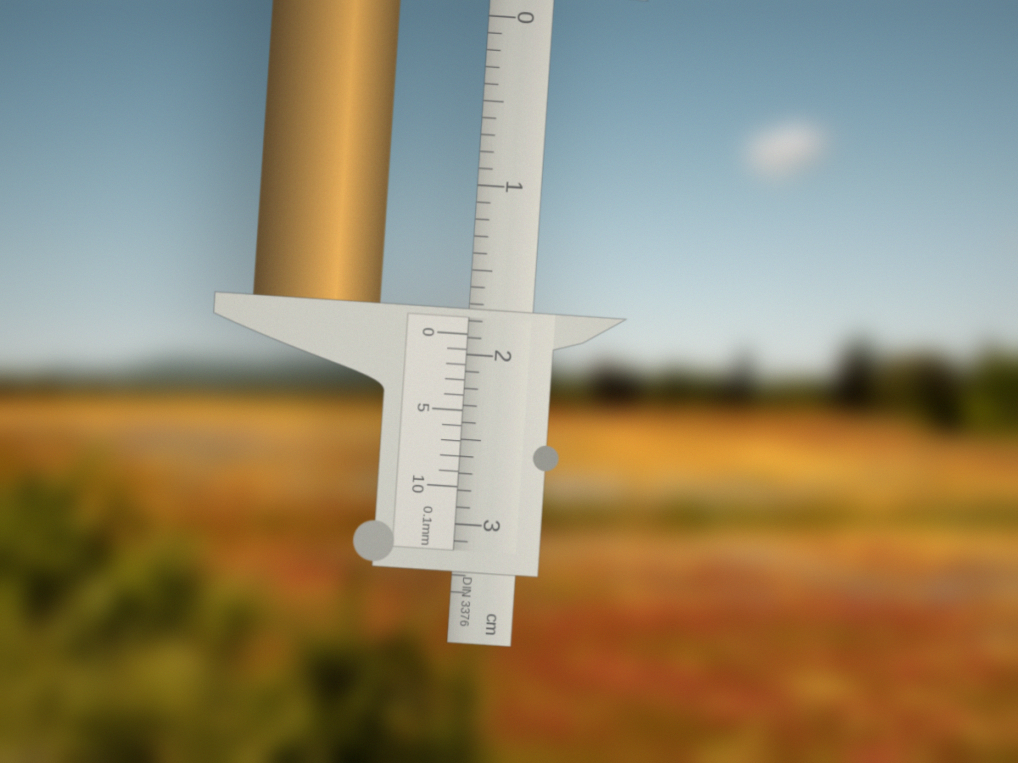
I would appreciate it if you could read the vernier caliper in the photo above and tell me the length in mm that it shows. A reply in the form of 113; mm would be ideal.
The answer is 18.8; mm
